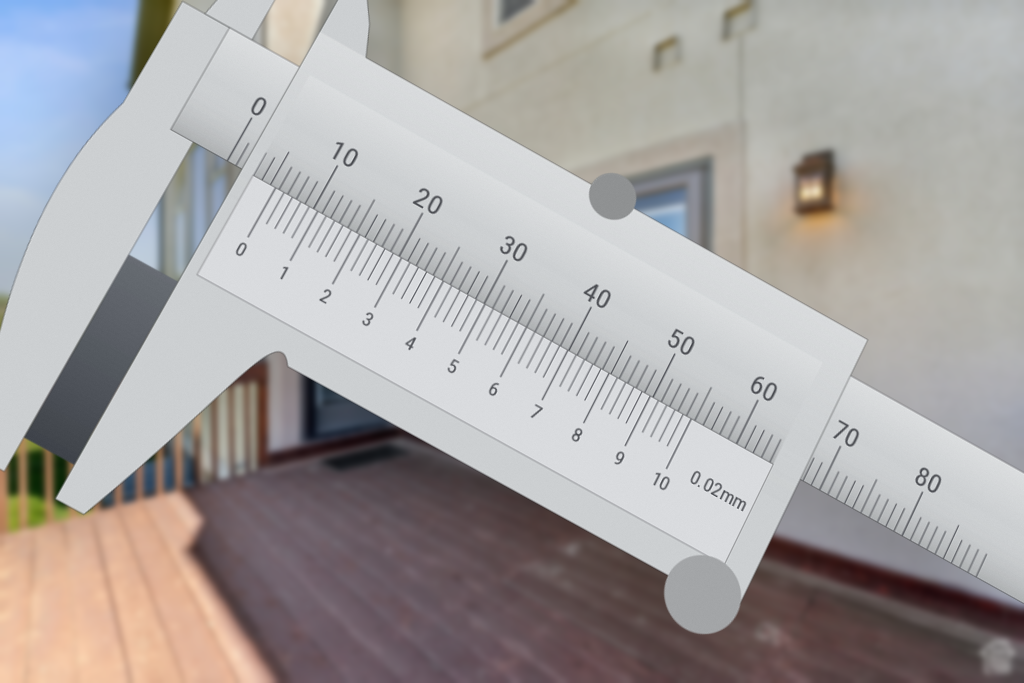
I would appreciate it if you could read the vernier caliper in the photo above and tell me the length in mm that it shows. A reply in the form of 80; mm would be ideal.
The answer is 5.6; mm
